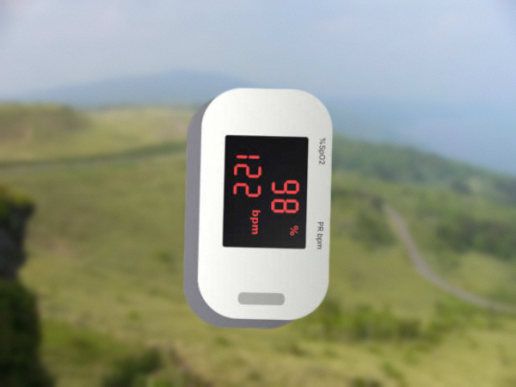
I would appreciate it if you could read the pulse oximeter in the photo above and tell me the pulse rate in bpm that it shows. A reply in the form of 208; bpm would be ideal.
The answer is 122; bpm
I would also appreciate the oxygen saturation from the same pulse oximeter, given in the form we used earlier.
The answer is 98; %
